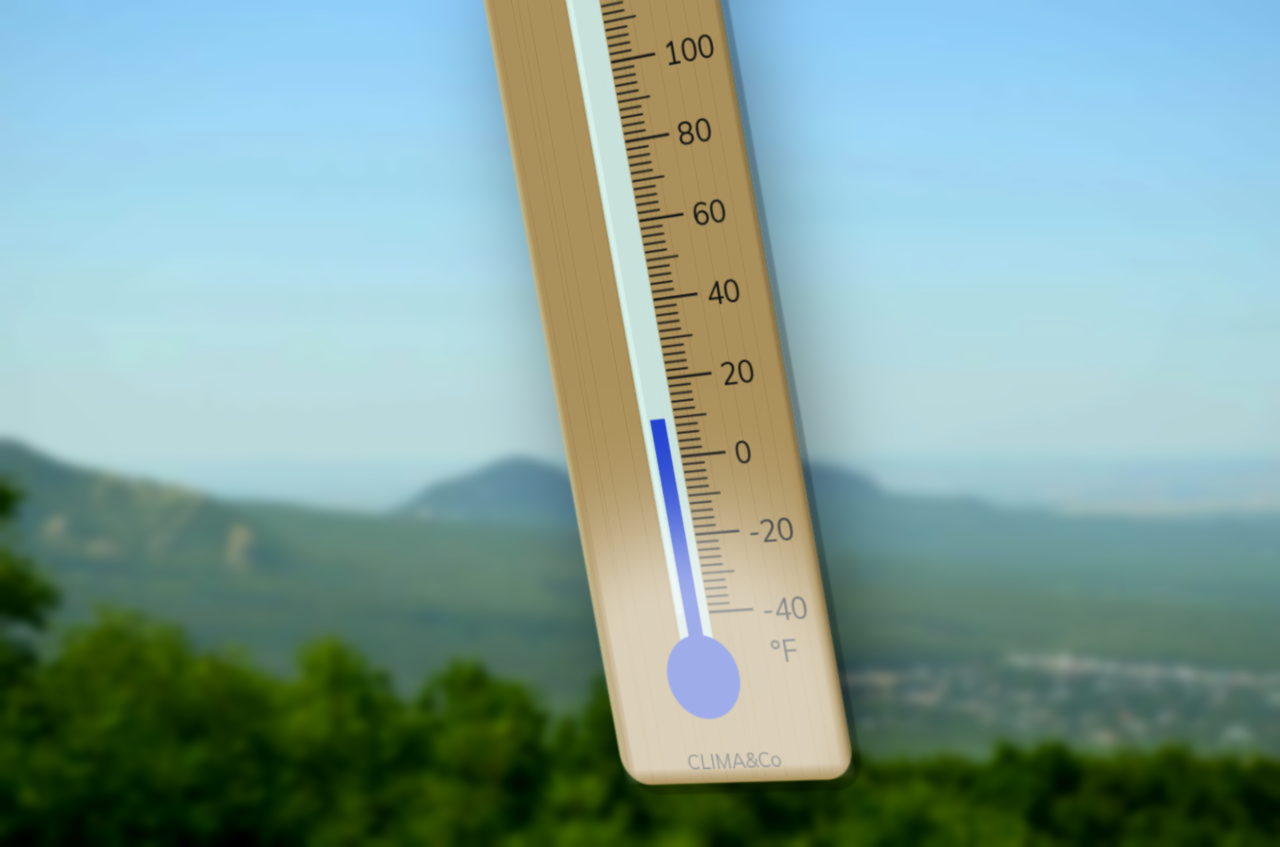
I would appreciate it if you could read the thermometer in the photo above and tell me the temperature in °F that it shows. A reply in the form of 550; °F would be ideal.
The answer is 10; °F
